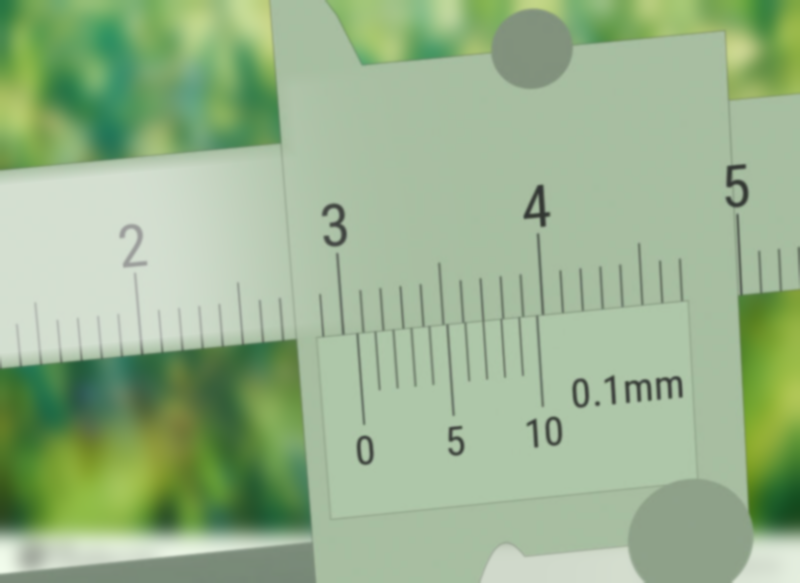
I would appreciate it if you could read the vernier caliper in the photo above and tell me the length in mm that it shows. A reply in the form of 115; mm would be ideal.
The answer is 30.7; mm
